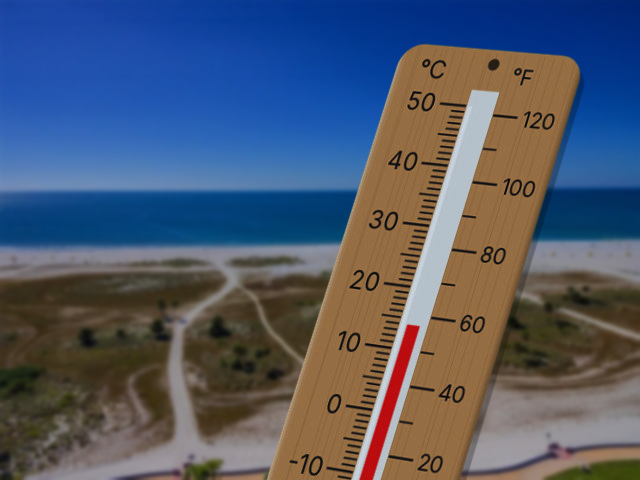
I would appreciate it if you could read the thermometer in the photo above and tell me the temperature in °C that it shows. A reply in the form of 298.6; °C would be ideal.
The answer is 14; °C
